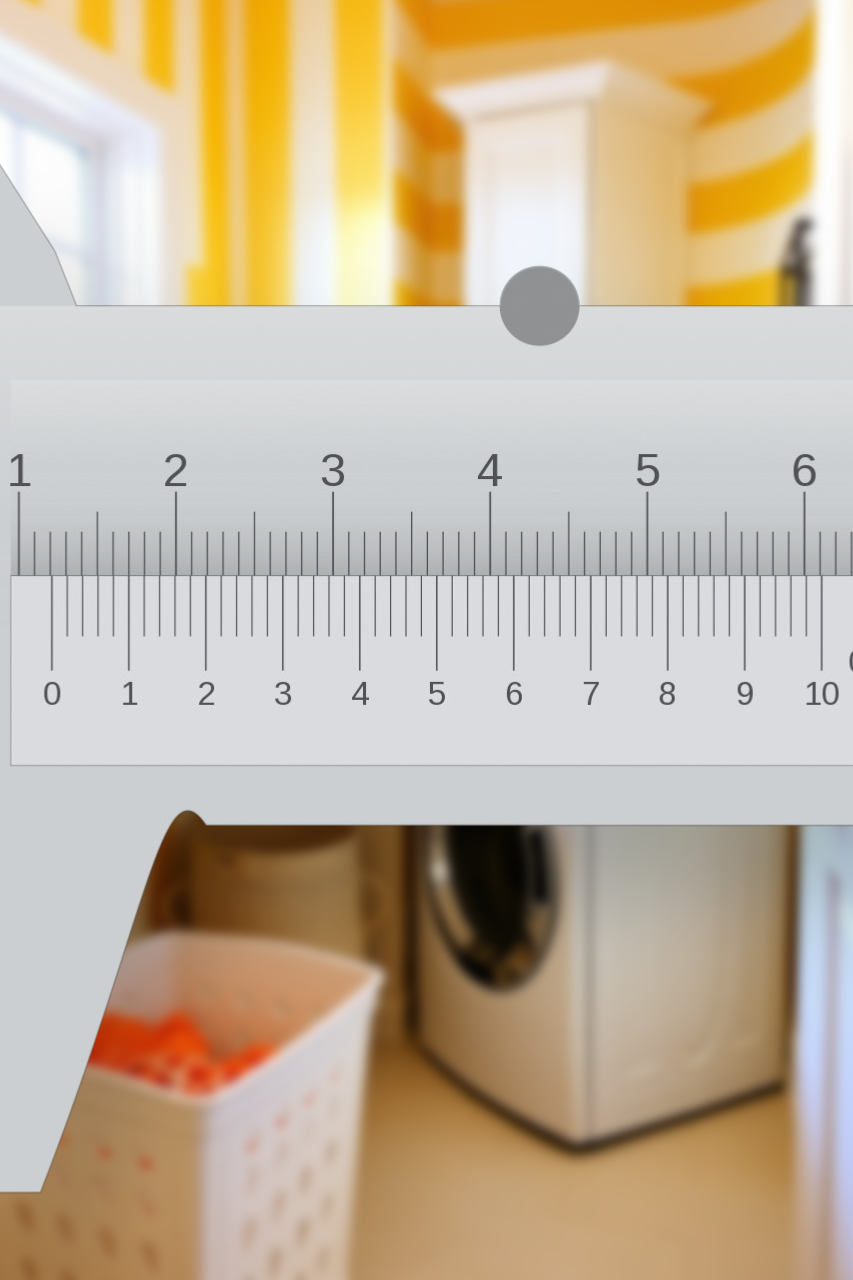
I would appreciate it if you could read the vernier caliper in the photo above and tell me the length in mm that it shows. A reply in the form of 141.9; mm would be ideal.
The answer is 12.1; mm
